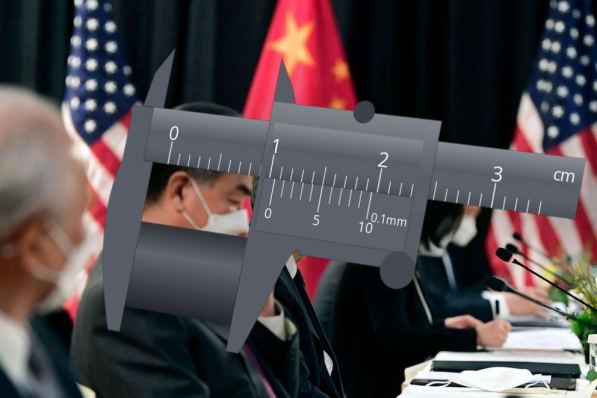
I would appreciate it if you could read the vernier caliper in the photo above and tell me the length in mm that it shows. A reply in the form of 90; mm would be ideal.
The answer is 10.5; mm
